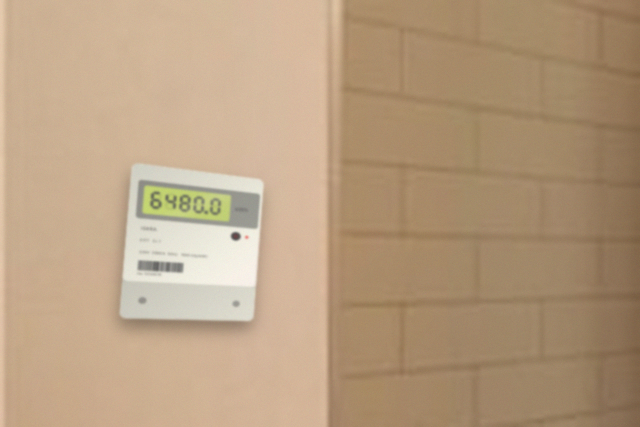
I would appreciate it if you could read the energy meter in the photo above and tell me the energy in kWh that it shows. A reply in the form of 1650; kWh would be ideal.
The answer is 6480.0; kWh
